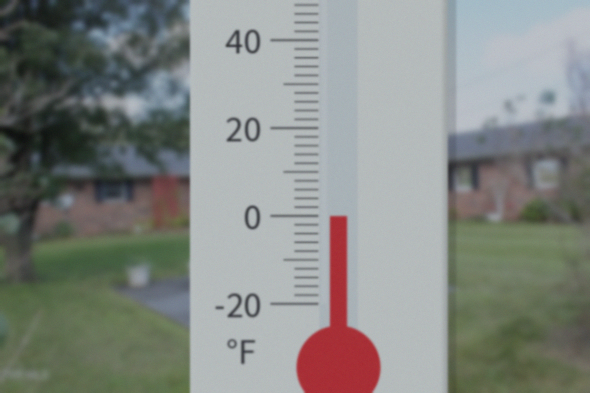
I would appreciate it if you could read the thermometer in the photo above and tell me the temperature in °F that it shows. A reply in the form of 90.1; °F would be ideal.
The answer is 0; °F
